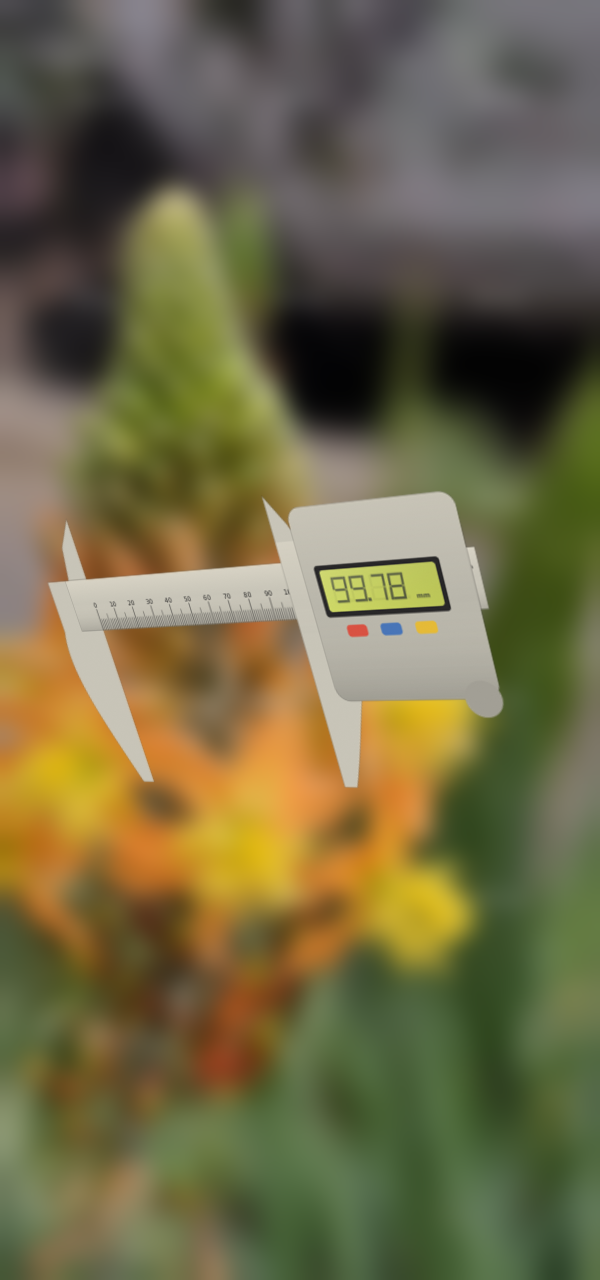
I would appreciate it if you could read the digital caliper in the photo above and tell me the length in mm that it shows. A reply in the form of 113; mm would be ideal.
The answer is 99.78; mm
